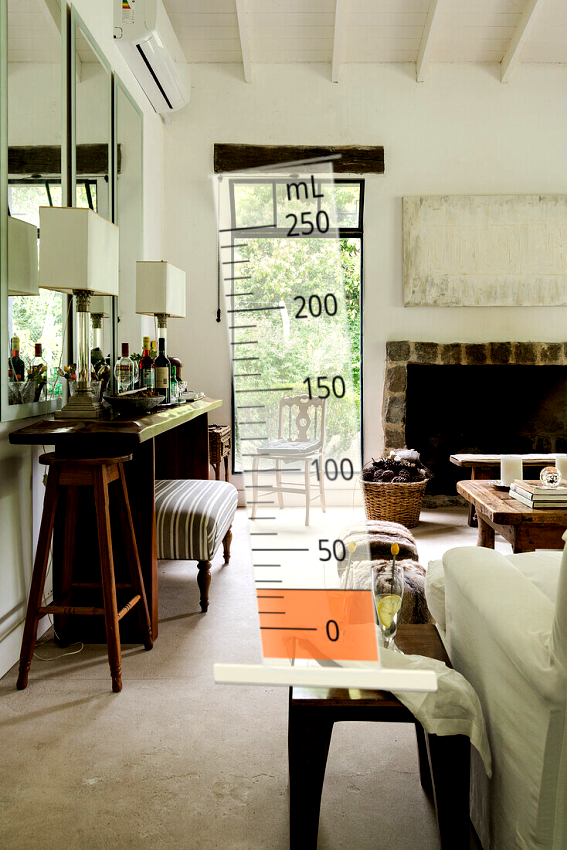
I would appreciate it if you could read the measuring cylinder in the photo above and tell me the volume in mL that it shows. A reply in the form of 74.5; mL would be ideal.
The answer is 25; mL
